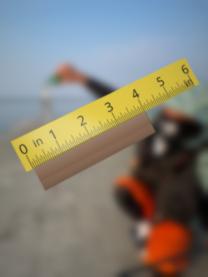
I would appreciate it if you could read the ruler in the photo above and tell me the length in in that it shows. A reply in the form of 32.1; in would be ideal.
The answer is 4; in
